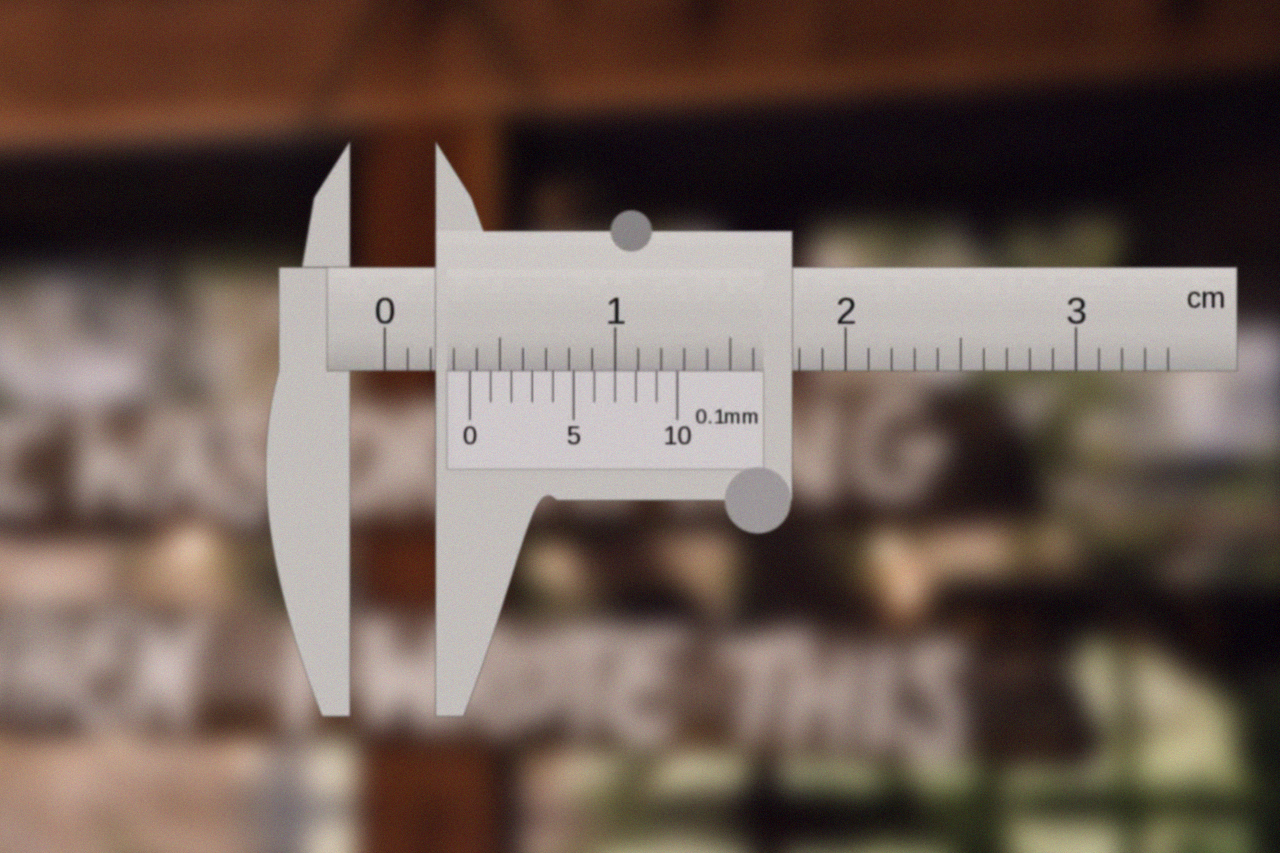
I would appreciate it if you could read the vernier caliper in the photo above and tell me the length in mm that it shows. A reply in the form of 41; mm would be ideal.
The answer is 3.7; mm
